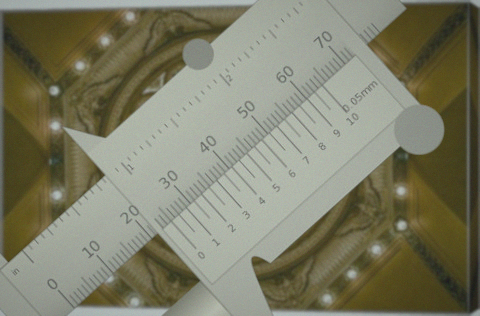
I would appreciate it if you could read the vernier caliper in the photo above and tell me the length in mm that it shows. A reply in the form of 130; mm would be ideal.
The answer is 25.0; mm
